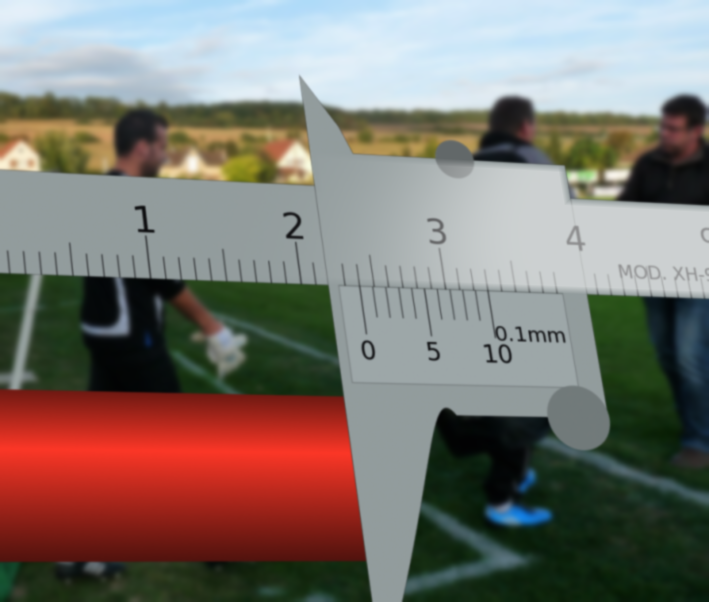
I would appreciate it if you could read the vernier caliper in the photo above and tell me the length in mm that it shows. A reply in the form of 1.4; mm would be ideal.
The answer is 24.0; mm
